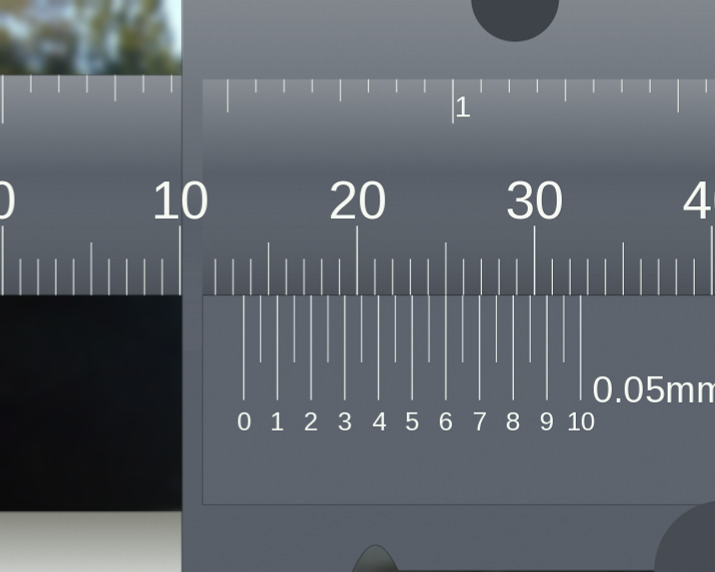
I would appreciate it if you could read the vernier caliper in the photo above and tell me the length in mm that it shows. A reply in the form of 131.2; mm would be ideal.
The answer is 13.6; mm
